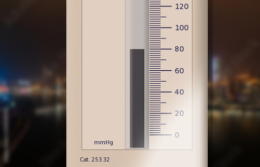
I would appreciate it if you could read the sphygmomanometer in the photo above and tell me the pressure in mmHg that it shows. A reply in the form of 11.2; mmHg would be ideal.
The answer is 80; mmHg
